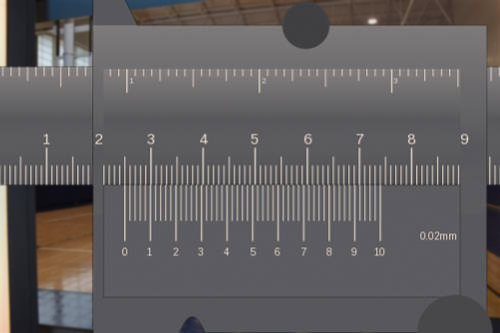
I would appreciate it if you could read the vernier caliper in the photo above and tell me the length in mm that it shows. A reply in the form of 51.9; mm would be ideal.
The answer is 25.0; mm
